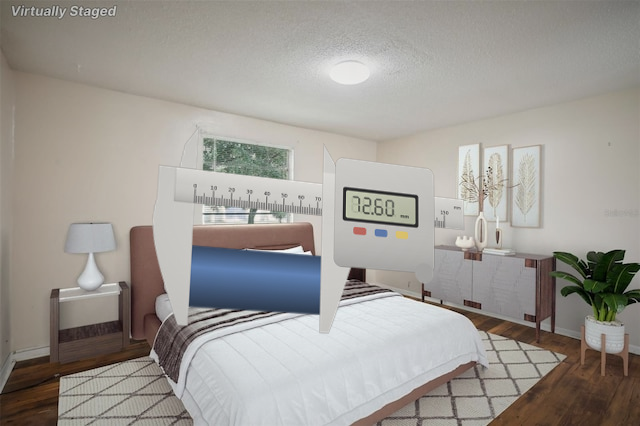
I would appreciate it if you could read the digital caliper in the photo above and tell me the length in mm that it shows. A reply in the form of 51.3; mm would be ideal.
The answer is 72.60; mm
